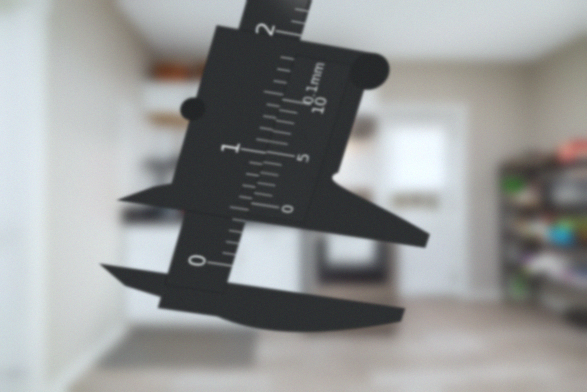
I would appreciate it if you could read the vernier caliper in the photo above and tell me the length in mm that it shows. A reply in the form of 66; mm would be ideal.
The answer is 5.6; mm
